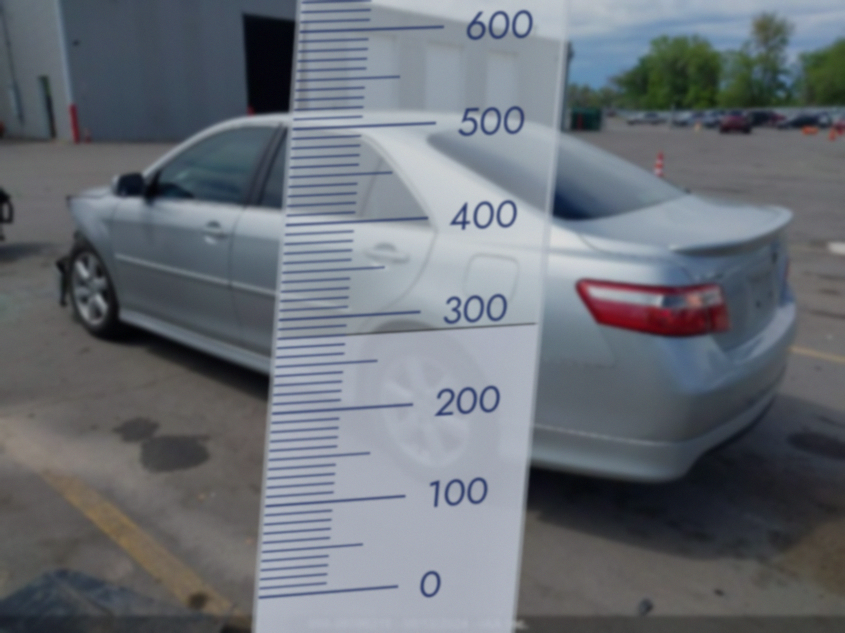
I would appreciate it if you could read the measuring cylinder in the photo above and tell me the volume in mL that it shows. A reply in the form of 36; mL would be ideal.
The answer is 280; mL
